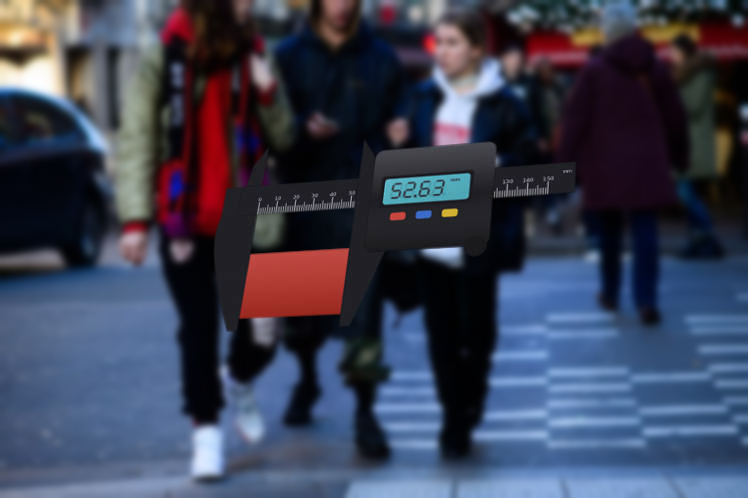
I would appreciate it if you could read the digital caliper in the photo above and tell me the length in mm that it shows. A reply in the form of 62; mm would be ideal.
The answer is 52.63; mm
